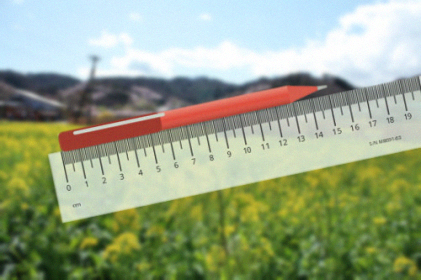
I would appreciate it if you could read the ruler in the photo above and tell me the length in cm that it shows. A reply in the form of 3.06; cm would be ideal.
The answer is 15; cm
